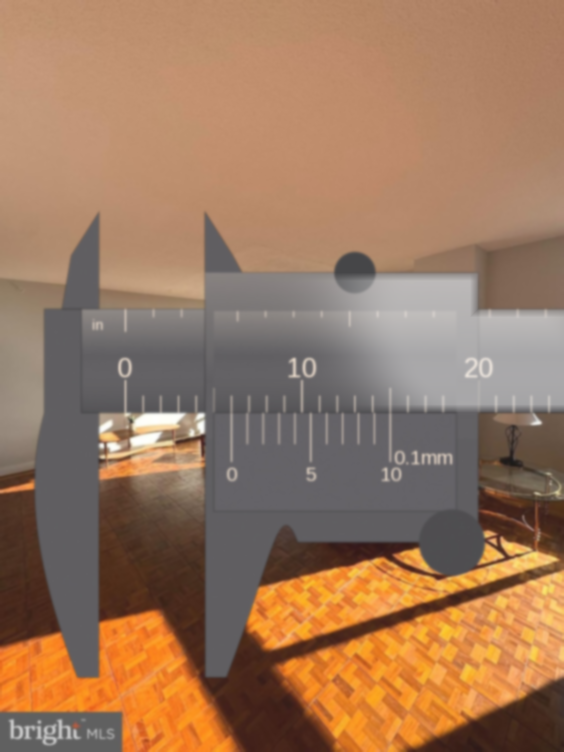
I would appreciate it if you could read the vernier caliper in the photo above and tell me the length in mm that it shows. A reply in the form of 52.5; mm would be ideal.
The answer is 6.0; mm
